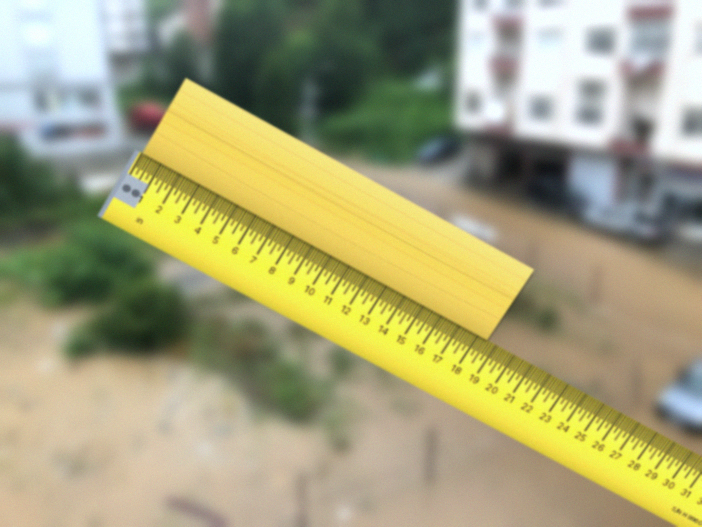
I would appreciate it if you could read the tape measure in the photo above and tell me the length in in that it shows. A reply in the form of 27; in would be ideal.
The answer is 18.5; in
